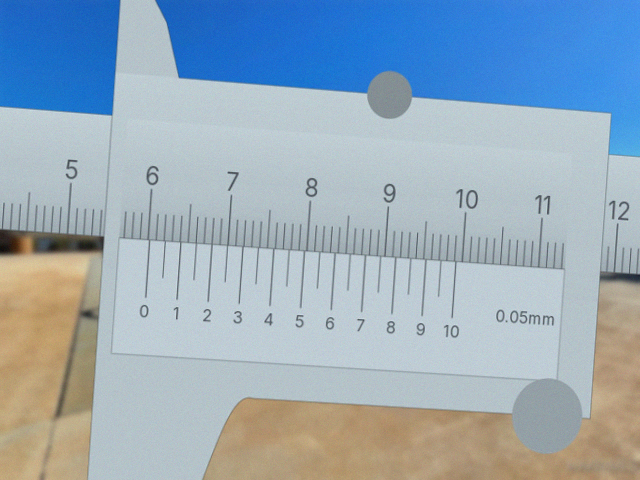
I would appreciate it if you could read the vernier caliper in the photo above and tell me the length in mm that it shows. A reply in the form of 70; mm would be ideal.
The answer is 60.2; mm
